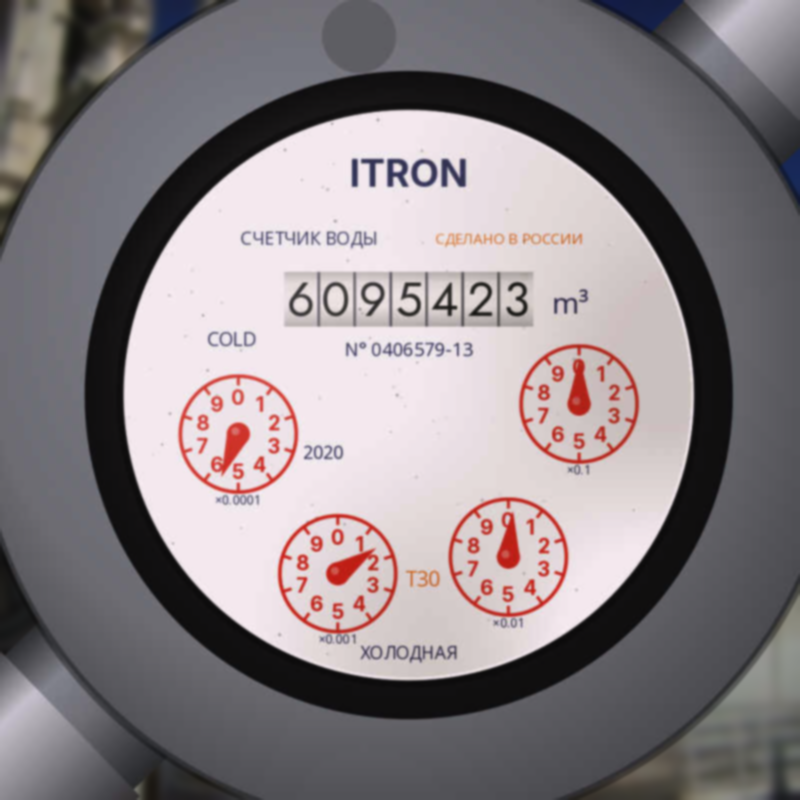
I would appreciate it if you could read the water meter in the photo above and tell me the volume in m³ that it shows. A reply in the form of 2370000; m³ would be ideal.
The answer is 6095423.0015; m³
